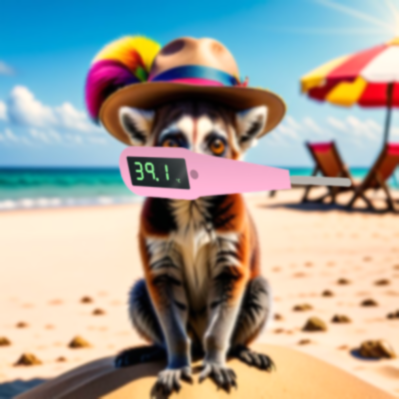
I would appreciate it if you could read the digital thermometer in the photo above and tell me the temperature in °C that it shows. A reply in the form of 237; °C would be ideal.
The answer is 39.1; °C
